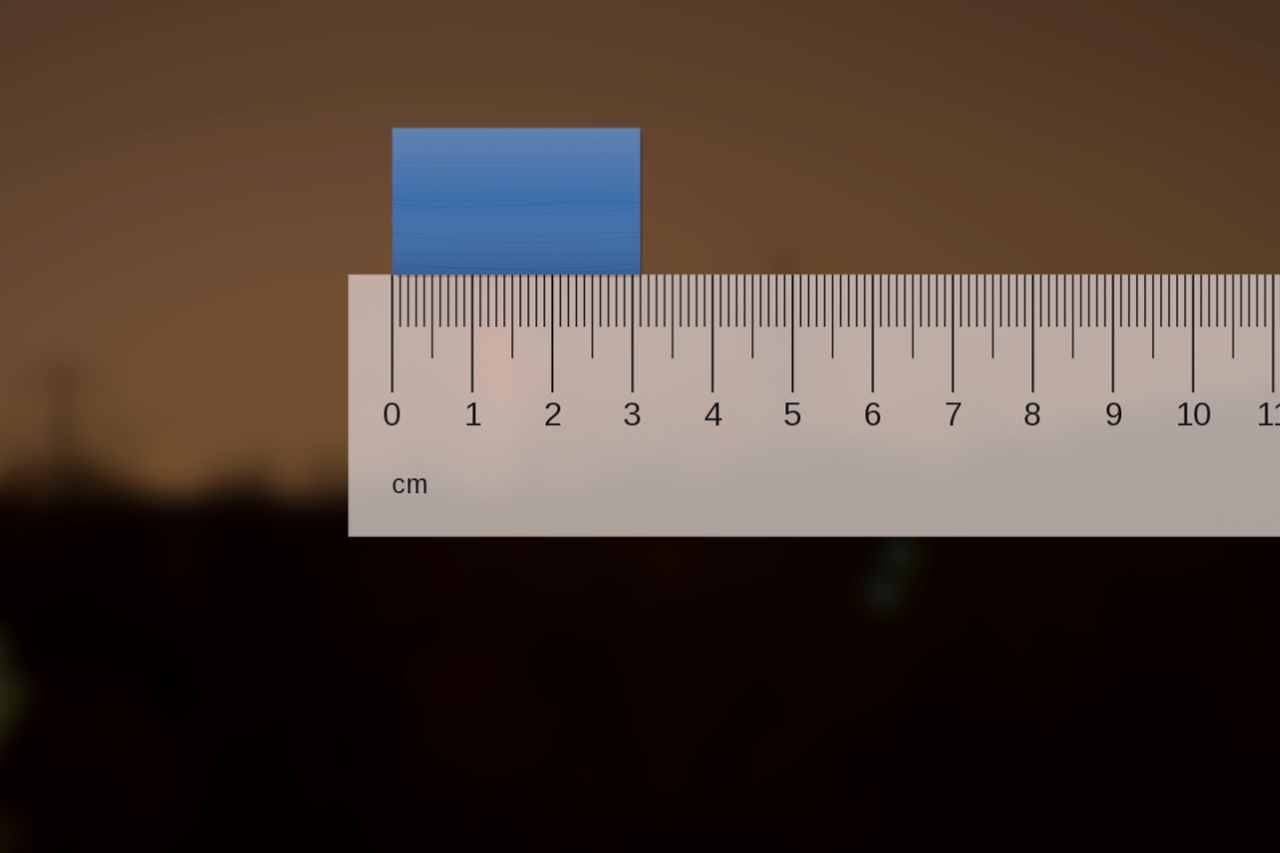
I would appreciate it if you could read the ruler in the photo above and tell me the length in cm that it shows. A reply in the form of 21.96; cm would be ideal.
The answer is 3.1; cm
